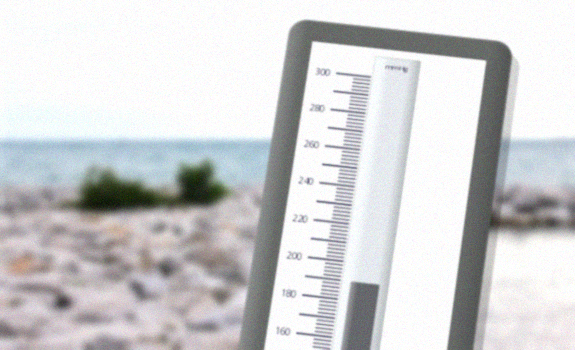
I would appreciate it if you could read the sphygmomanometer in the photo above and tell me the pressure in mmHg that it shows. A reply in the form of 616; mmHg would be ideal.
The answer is 190; mmHg
